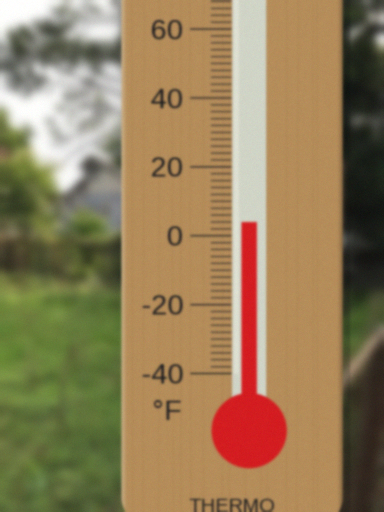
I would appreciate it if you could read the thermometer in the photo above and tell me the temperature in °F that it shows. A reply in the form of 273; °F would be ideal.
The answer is 4; °F
